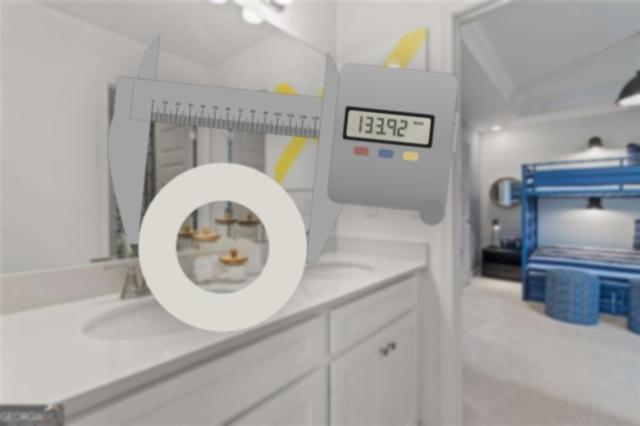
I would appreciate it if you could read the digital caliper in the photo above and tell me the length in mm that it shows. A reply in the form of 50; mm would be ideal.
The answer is 133.92; mm
